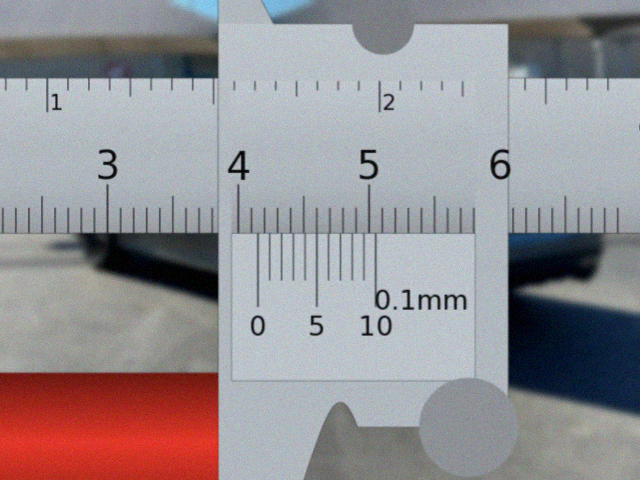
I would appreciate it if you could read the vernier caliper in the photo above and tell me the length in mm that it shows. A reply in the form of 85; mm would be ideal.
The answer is 41.5; mm
